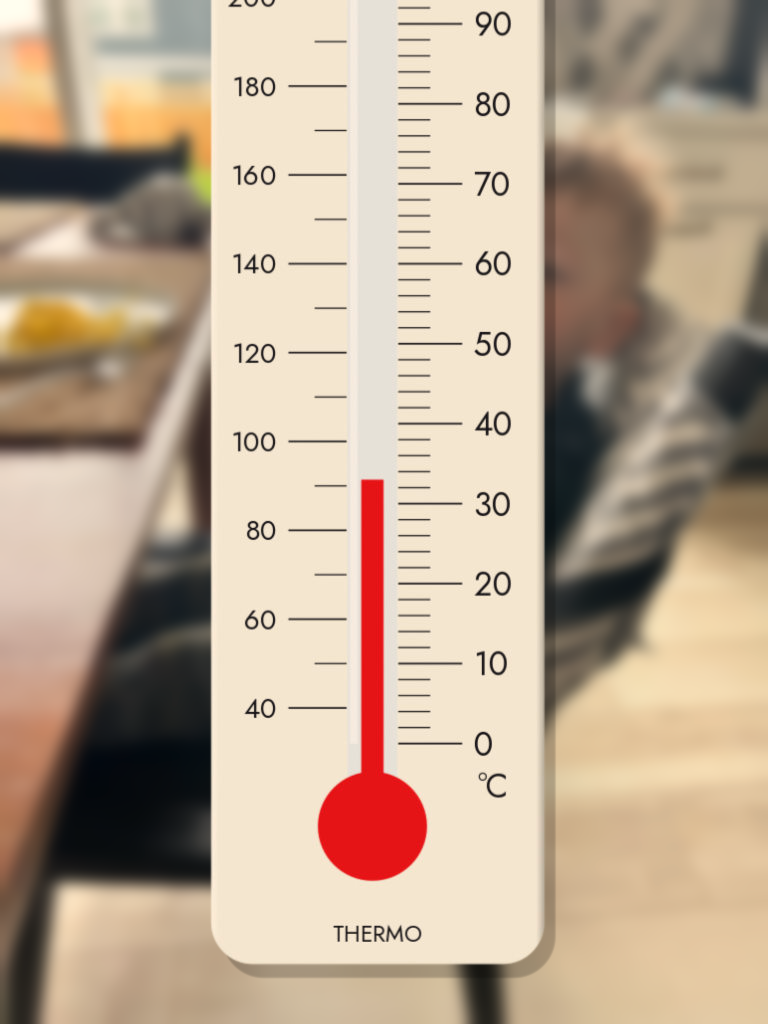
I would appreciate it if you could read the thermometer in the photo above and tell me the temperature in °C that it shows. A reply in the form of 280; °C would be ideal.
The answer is 33; °C
